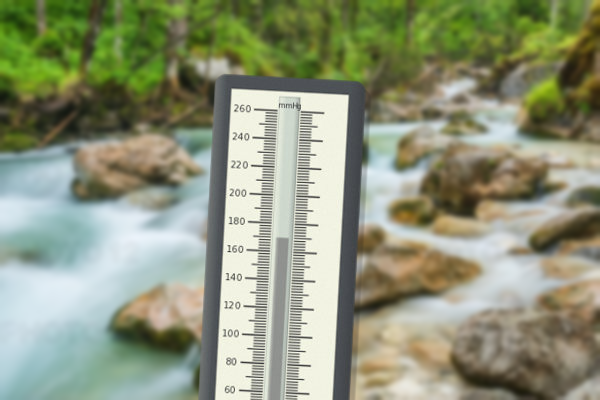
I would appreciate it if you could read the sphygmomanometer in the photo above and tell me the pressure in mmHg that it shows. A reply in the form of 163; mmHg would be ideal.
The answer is 170; mmHg
